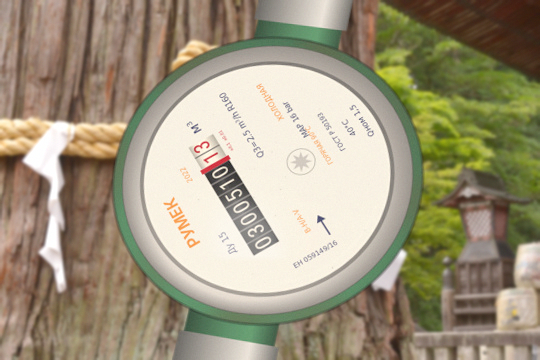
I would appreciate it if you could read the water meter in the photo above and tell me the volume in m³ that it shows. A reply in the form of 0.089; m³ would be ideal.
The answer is 300510.13; m³
